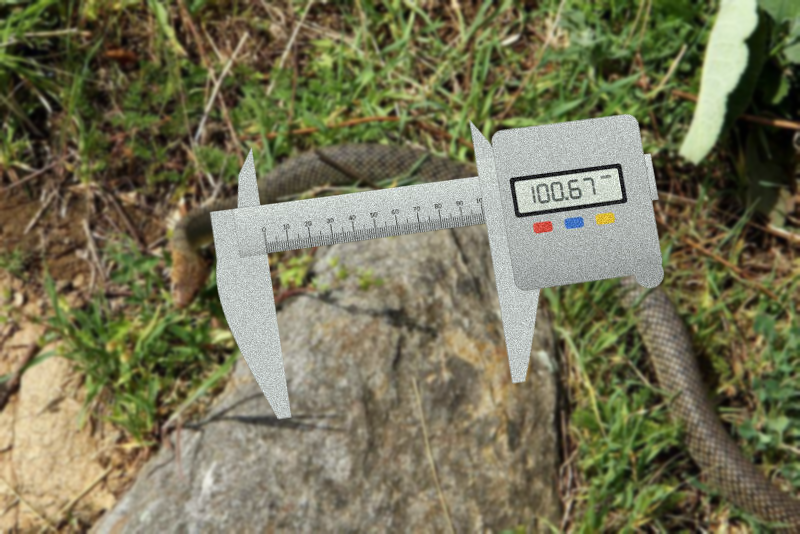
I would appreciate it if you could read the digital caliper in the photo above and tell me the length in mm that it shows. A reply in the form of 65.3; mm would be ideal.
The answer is 100.67; mm
